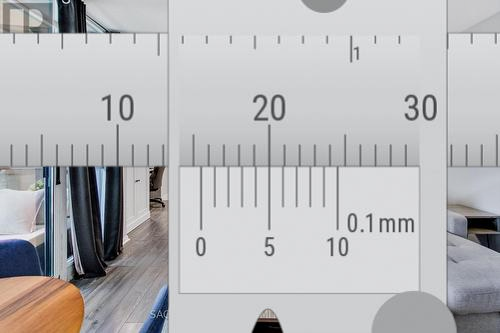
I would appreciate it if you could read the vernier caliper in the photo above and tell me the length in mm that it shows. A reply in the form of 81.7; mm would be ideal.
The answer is 15.5; mm
